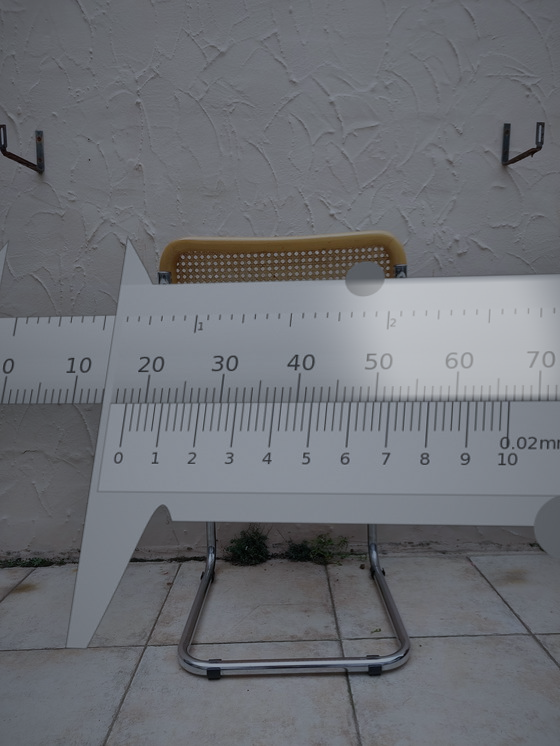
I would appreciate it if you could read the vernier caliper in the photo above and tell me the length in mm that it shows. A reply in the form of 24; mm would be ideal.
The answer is 17.4; mm
